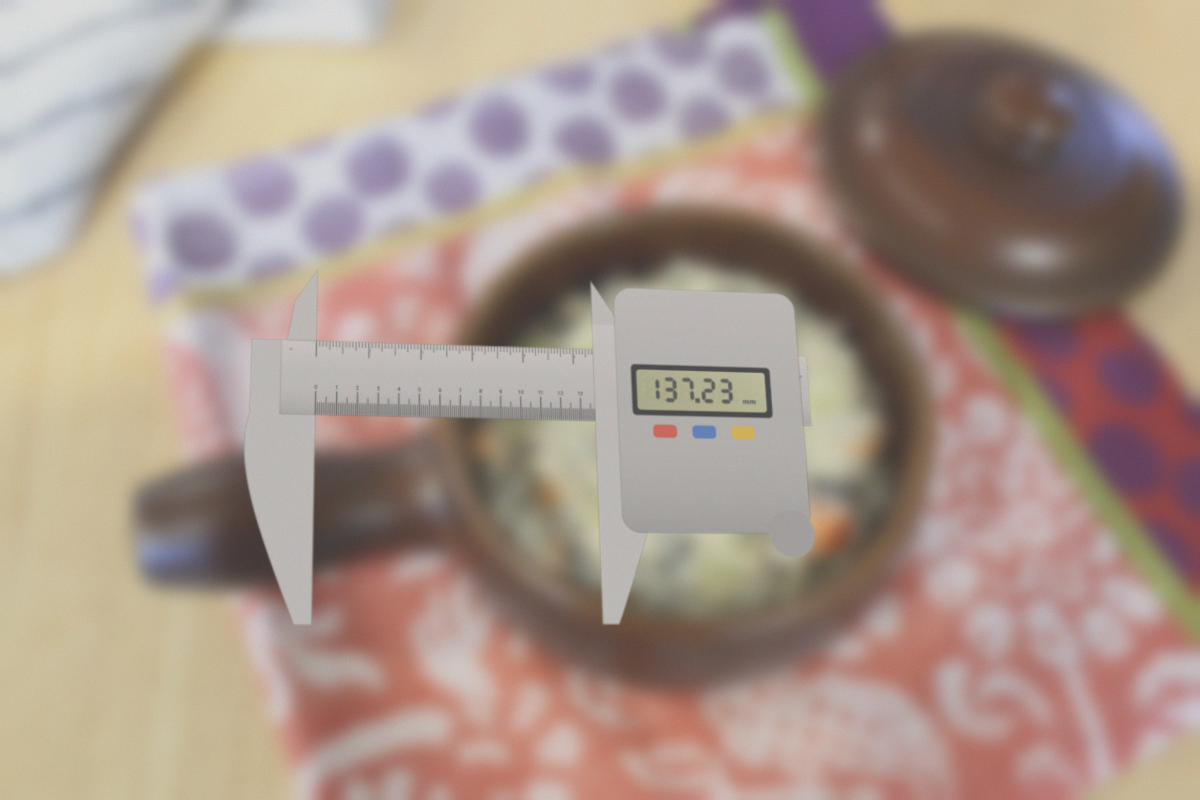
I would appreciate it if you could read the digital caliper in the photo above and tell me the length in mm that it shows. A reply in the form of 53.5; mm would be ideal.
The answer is 137.23; mm
